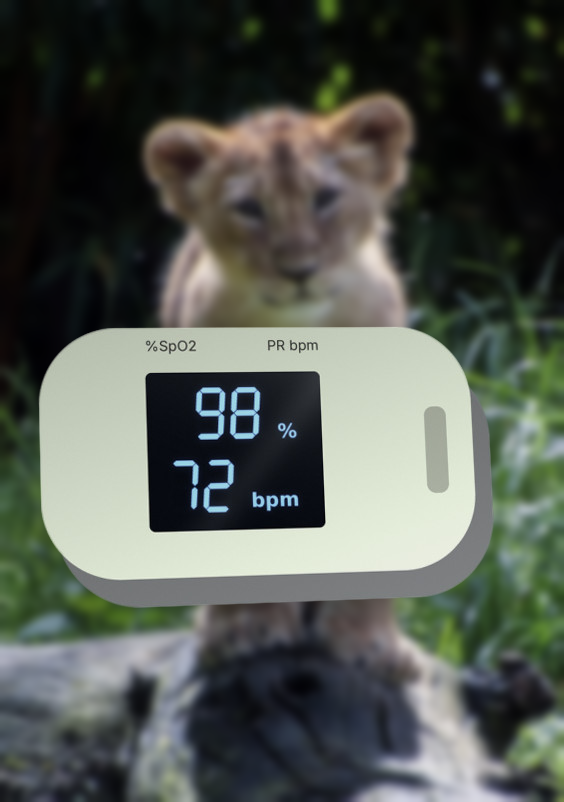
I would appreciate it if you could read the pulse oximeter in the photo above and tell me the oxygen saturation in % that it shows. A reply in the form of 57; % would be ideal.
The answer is 98; %
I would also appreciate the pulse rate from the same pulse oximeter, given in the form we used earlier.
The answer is 72; bpm
